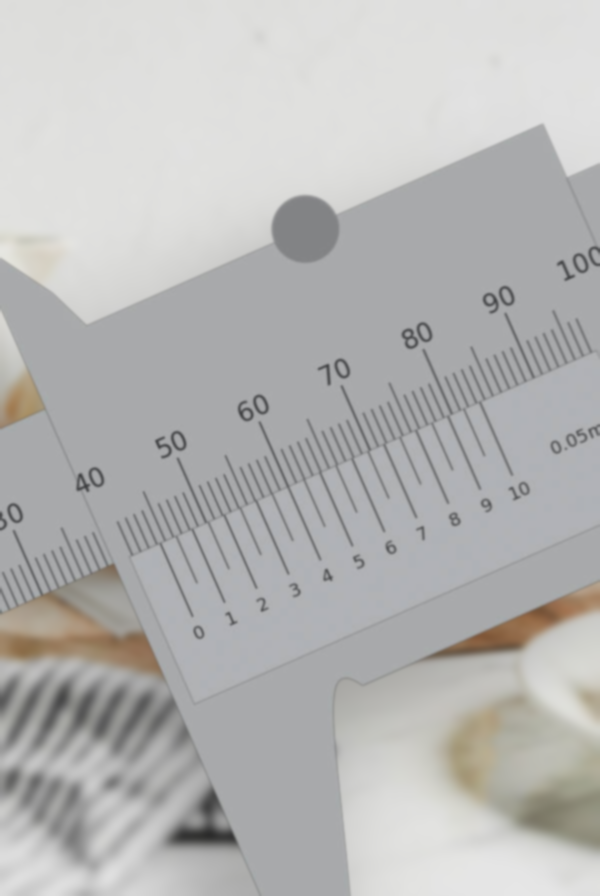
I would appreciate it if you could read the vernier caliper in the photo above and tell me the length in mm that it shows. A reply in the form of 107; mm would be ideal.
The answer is 44.4; mm
